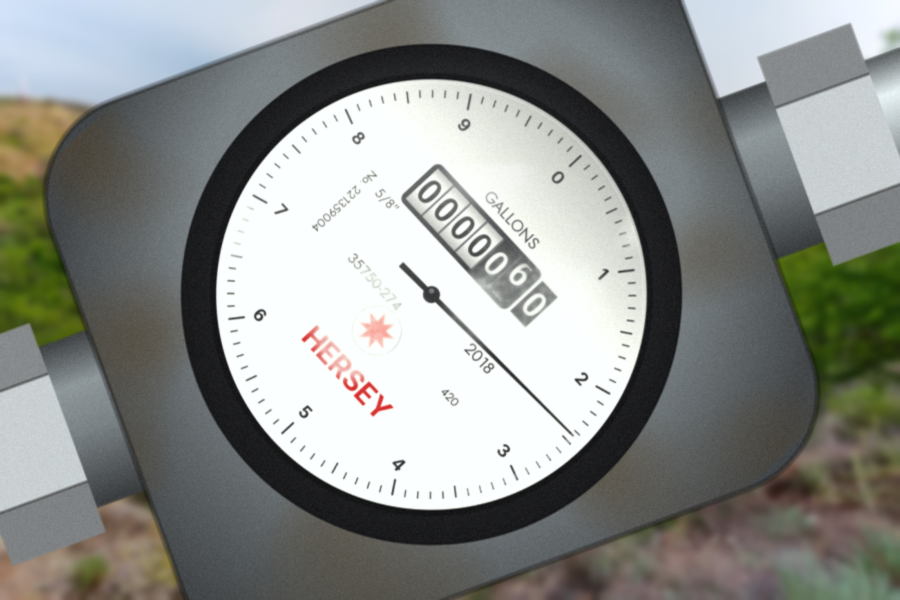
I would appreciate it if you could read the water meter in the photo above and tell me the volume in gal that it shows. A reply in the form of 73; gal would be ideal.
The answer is 62.4; gal
